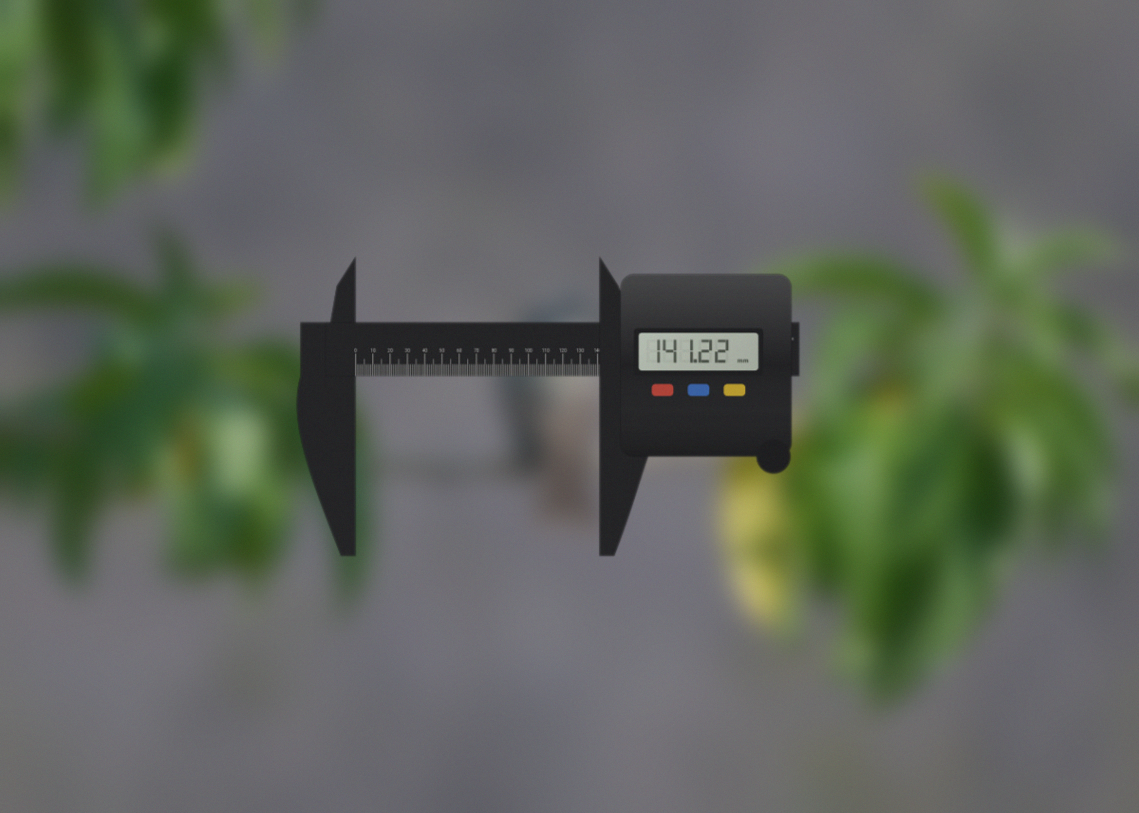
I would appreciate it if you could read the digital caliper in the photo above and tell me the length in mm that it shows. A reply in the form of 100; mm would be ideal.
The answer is 141.22; mm
